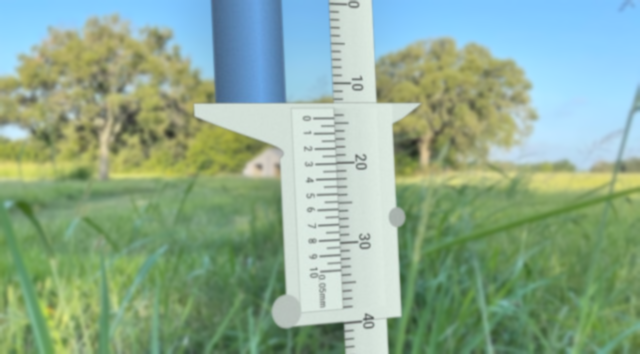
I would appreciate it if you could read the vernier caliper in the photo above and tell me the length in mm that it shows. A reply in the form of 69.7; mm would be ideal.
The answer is 14.4; mm
